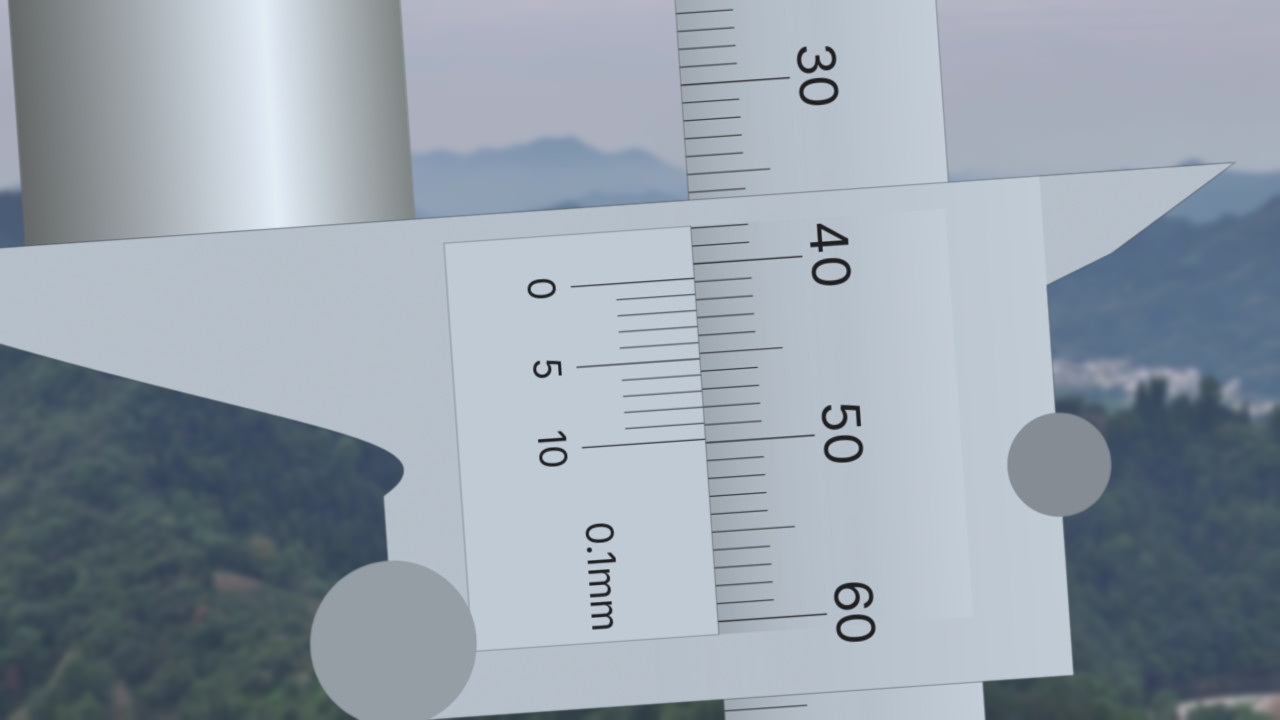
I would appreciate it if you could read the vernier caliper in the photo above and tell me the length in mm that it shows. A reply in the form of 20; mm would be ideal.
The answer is 40.8; mm
